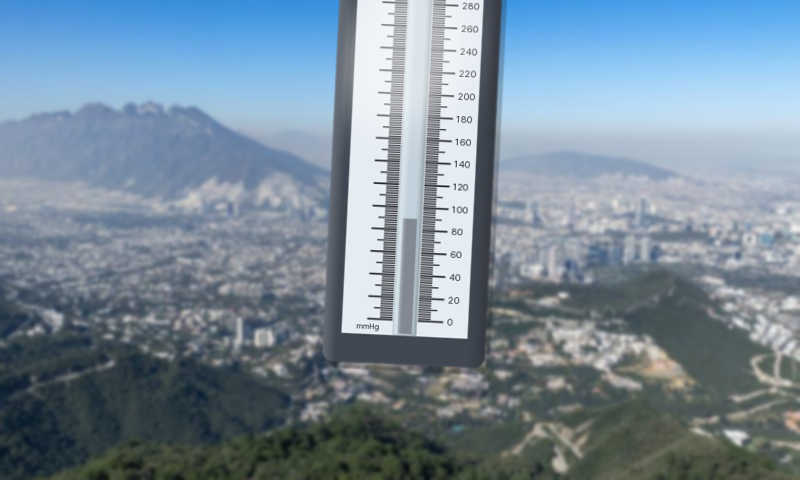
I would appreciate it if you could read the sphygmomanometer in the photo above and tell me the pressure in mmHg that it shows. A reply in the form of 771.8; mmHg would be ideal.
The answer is 90; mmHg
